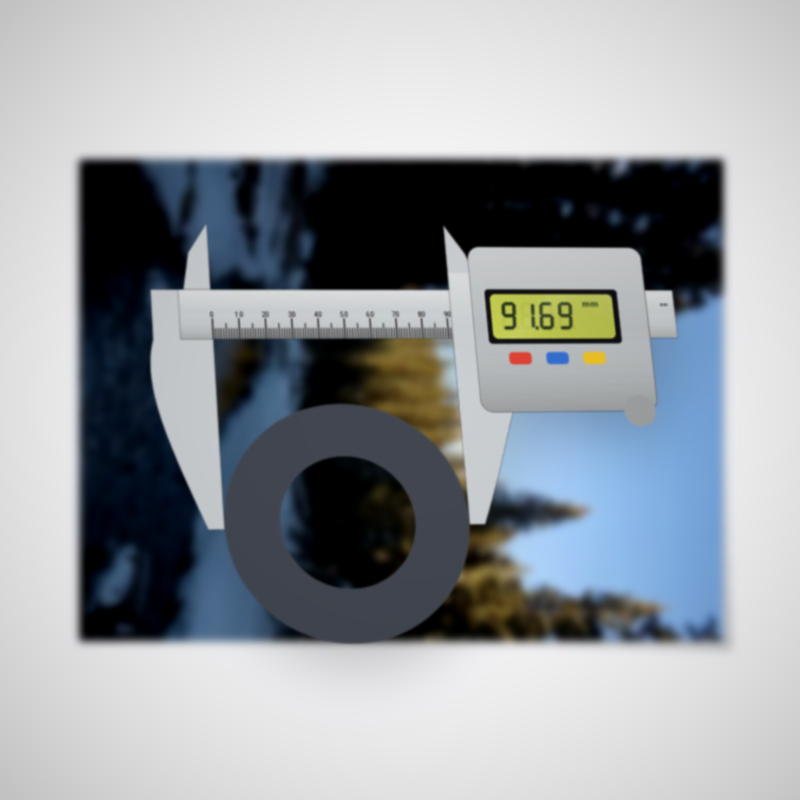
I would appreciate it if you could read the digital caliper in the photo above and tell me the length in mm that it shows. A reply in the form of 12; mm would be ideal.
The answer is 91.69; mm
